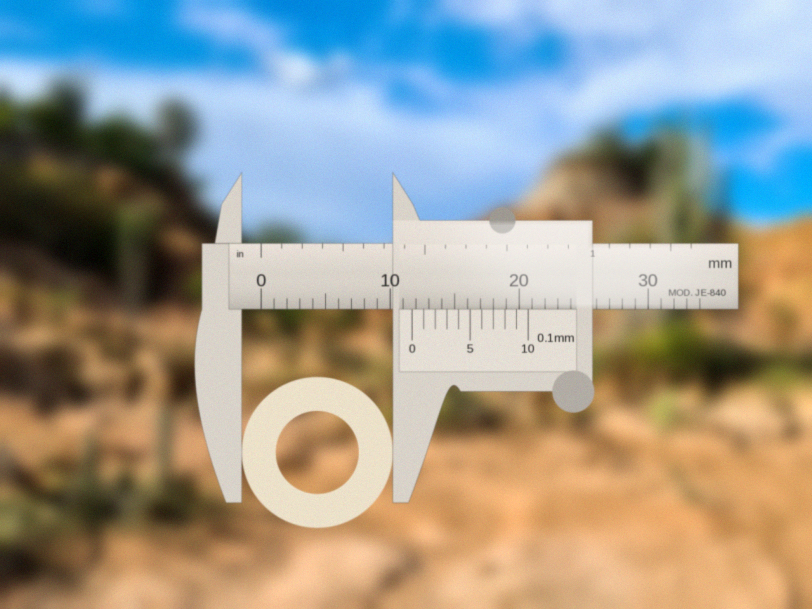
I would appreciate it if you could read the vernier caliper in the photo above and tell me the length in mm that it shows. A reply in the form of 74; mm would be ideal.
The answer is 11.7; mm
